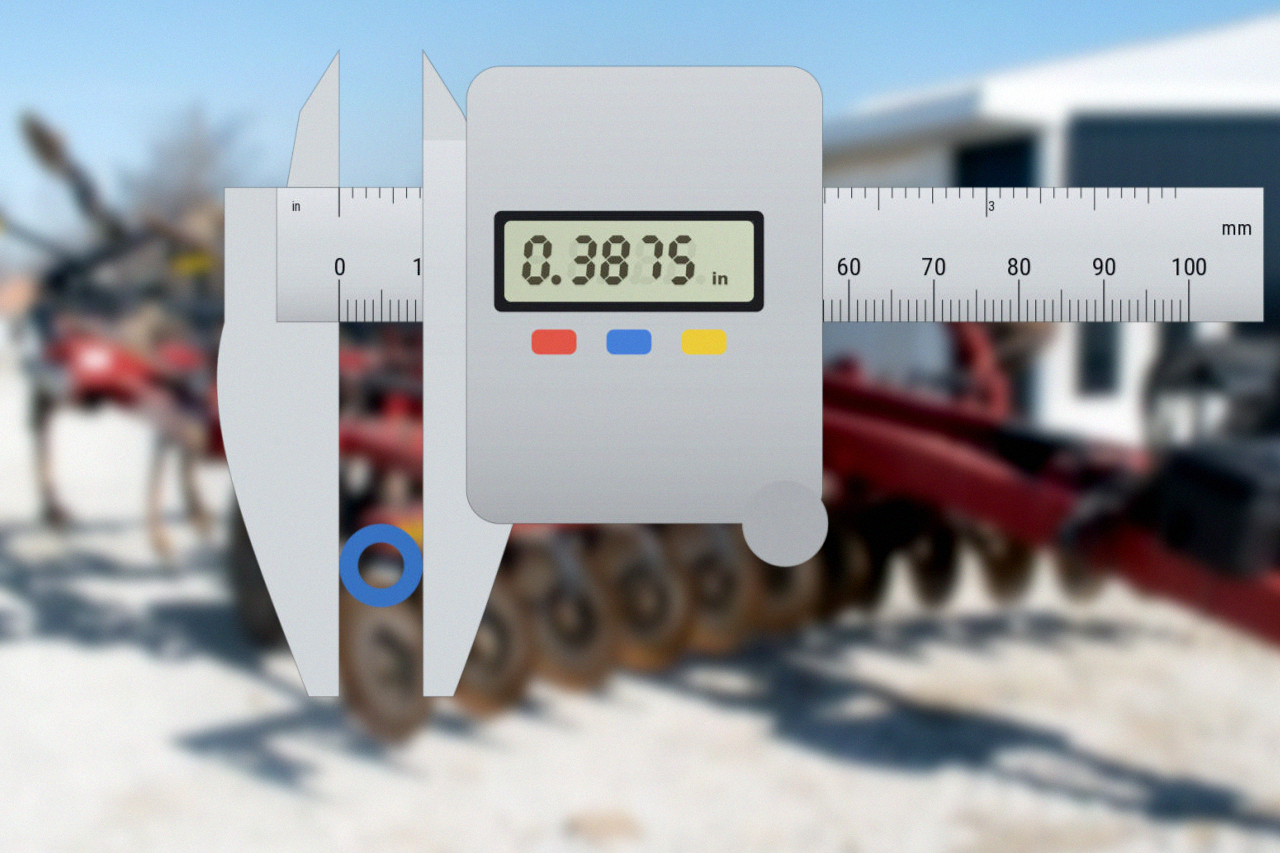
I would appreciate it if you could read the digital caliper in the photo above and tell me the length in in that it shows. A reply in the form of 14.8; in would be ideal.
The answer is 0.3875; in
